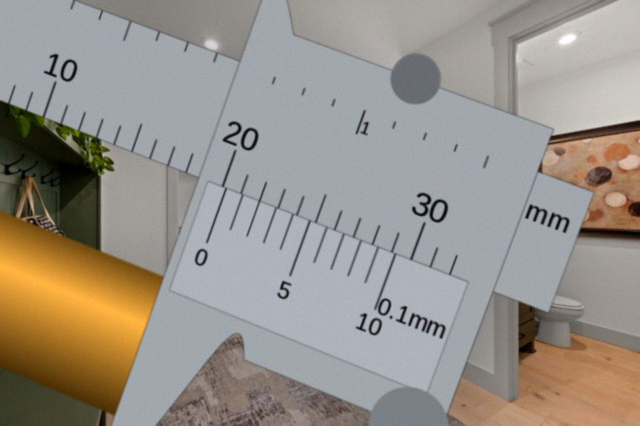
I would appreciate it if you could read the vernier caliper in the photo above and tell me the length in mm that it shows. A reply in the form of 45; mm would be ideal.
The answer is 20.2; mm
